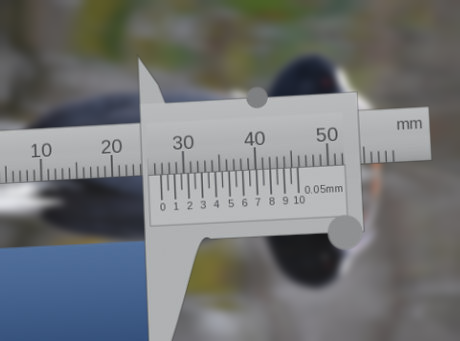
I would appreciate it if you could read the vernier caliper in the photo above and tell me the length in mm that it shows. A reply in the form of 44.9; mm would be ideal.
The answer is 26.8; mm
